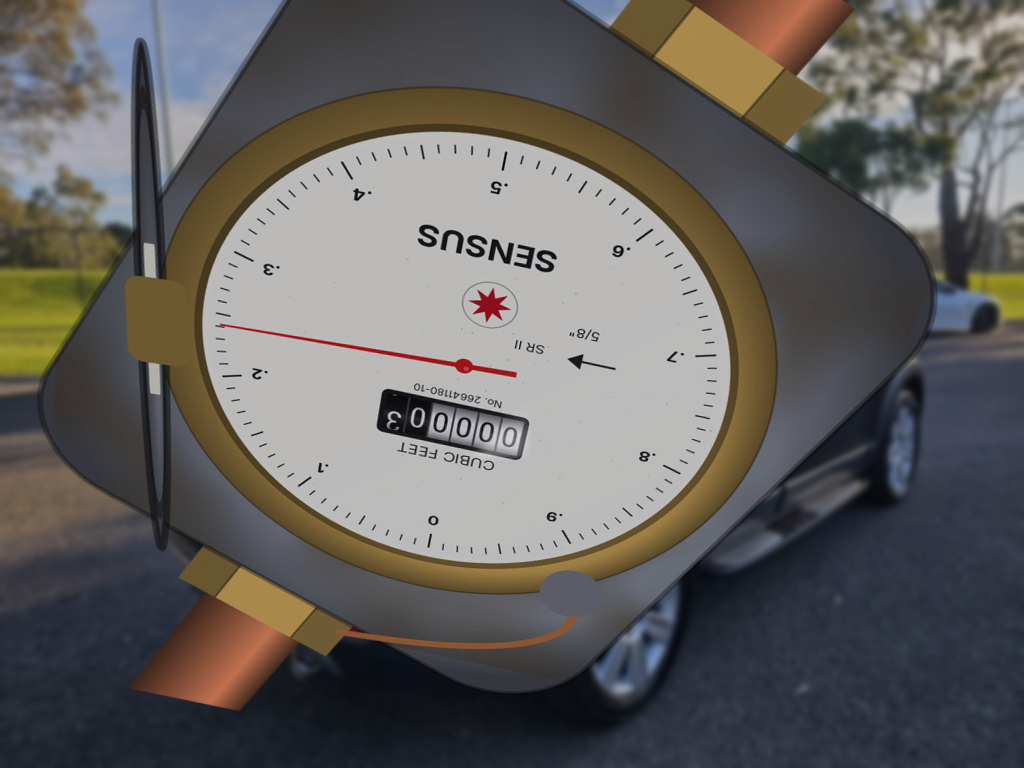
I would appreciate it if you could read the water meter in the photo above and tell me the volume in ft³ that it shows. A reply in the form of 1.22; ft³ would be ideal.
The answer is 3.24; ft³
